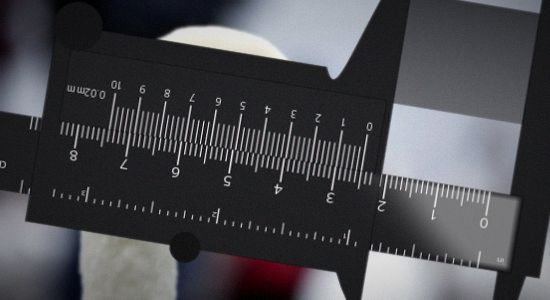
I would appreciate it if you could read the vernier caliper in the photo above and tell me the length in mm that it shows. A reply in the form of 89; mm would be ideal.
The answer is 25.0; mm
